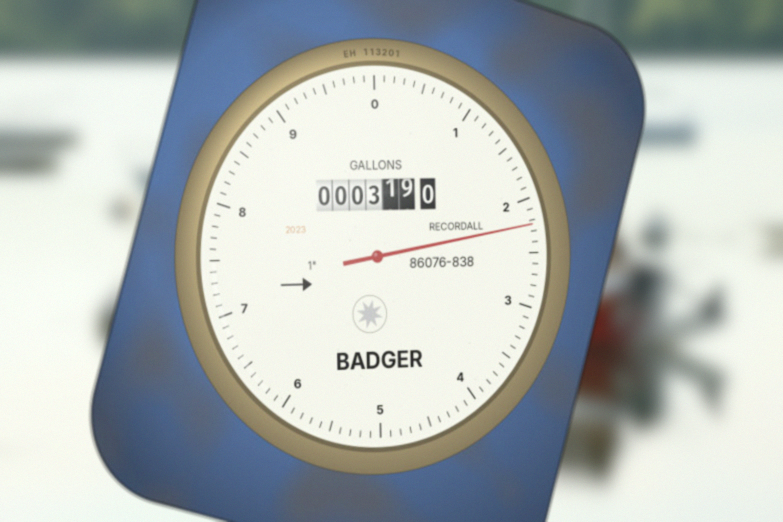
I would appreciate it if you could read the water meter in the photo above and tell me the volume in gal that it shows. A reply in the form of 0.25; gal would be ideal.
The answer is 3192.2; gal
